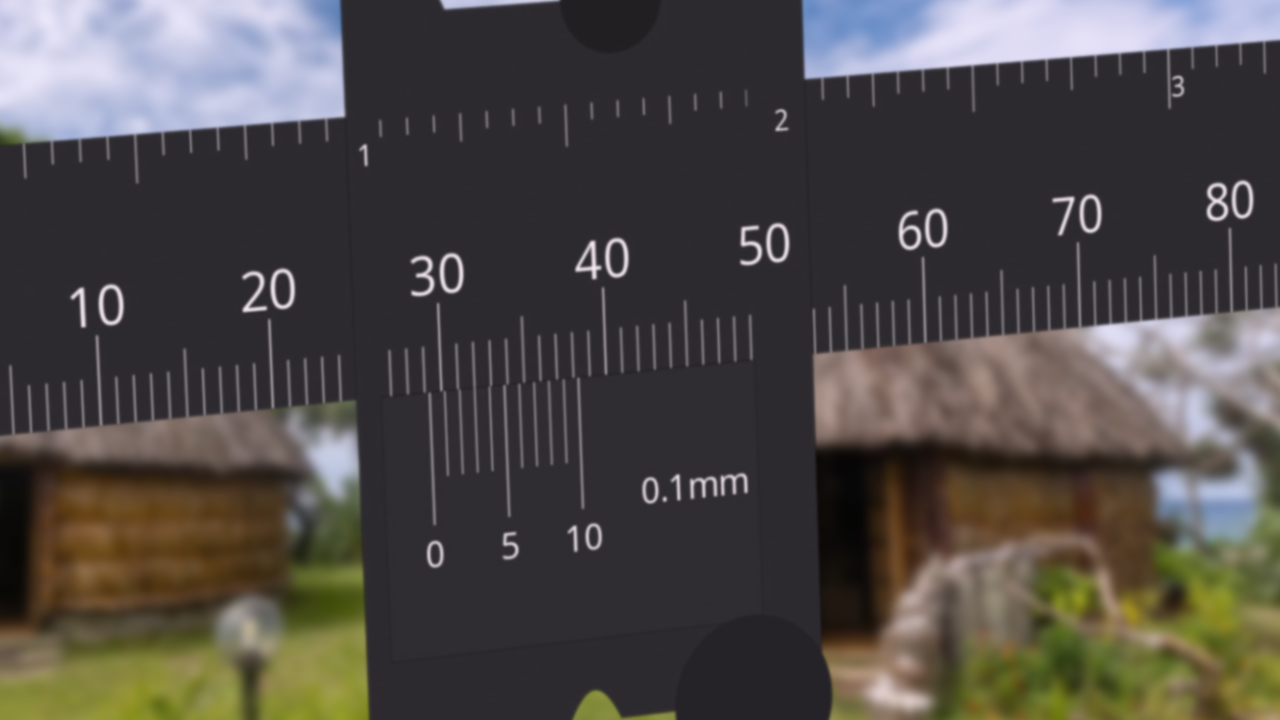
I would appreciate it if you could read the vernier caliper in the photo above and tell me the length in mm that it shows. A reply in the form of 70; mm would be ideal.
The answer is 29.3; mm
